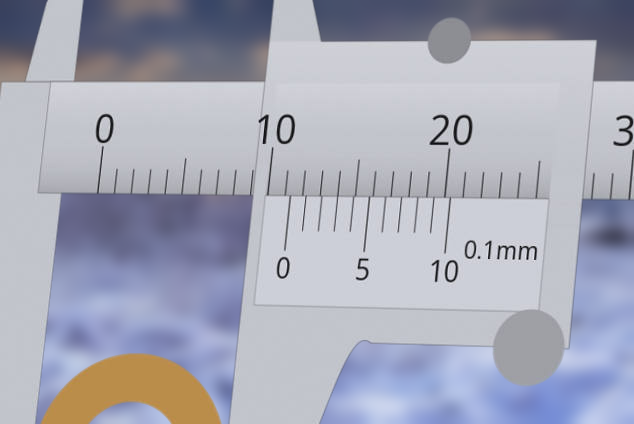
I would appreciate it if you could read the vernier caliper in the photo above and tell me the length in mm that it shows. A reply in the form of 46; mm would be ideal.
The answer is 11.3; mm
